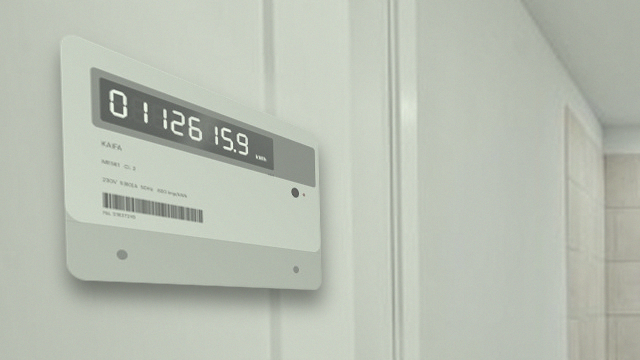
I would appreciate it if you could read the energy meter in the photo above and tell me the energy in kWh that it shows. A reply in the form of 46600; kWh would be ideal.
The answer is 112615.9; kWh
